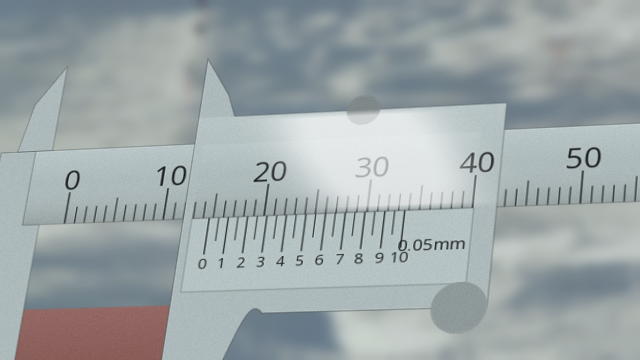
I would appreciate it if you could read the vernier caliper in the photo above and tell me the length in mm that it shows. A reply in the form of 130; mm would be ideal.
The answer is 14.6; mm
